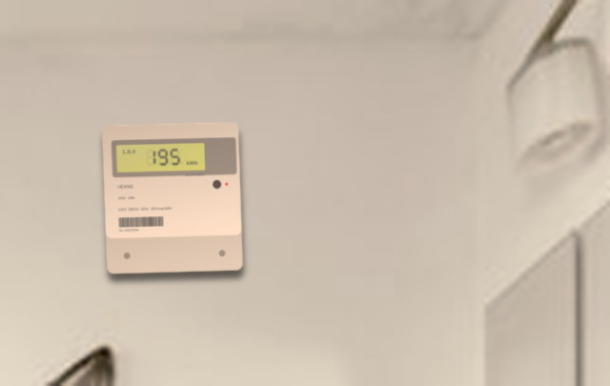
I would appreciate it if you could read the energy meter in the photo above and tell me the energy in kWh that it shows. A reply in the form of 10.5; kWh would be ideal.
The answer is 195; kWh
